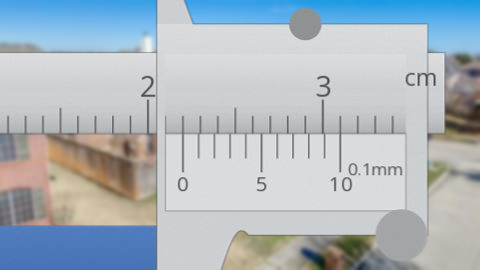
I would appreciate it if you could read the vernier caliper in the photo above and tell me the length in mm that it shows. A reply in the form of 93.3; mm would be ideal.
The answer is 22.0; mm
